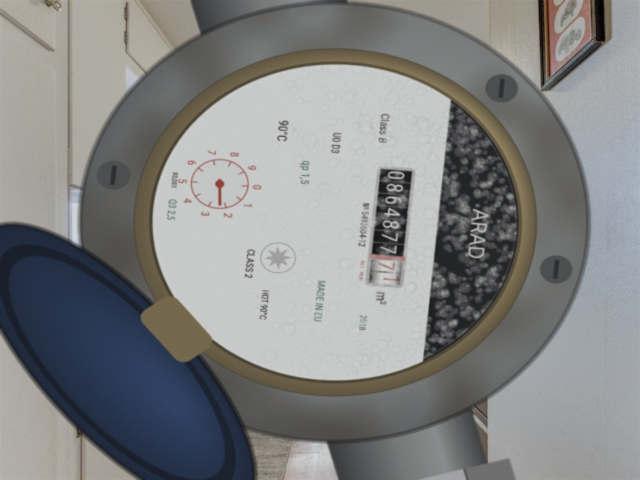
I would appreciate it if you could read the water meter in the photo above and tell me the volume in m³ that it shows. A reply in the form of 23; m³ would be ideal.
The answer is 864877.712; m³
